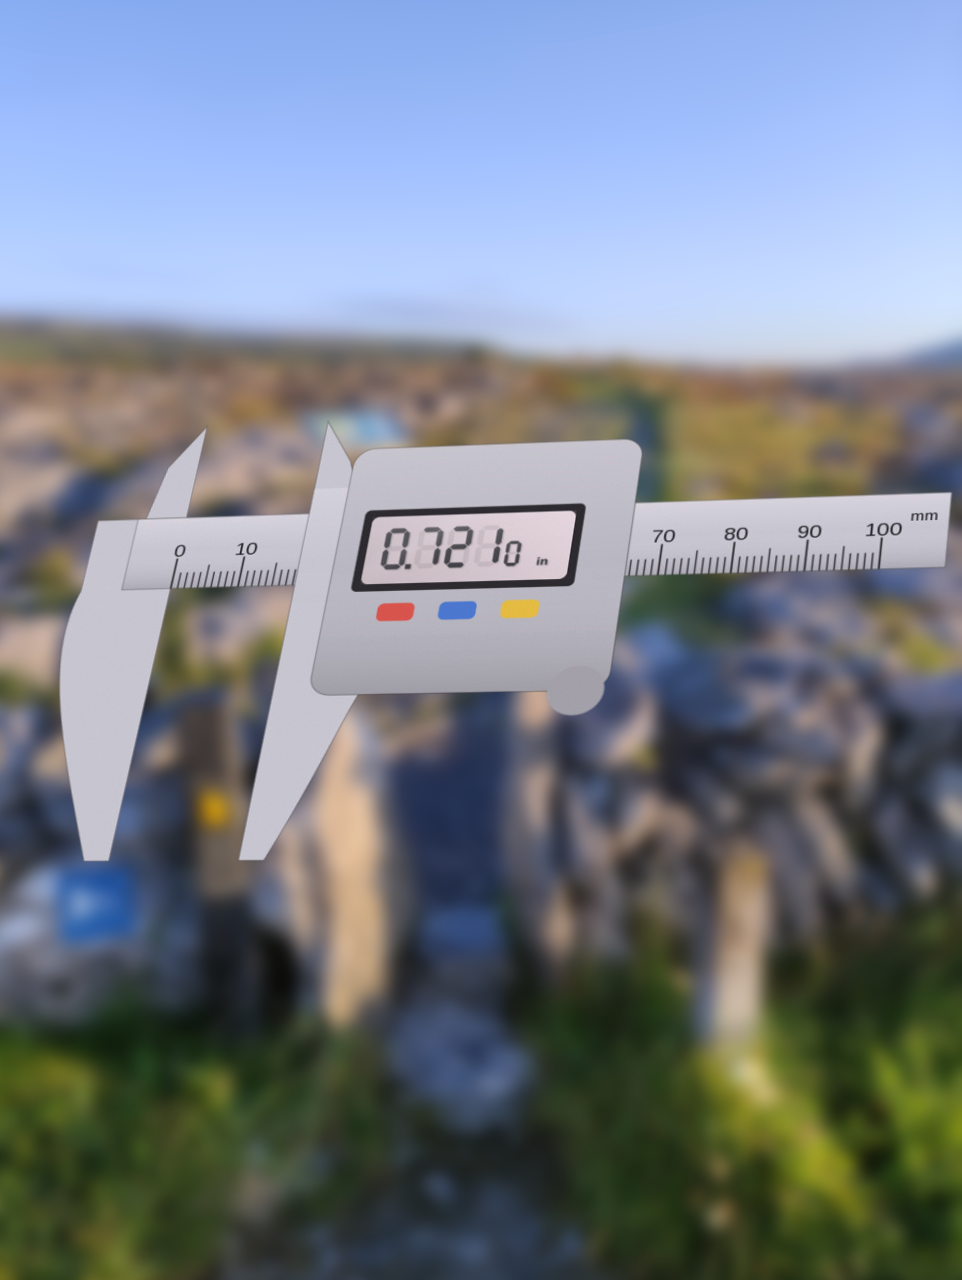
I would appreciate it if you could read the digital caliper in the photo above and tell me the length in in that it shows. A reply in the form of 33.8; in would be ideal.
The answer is 0.7210; in
